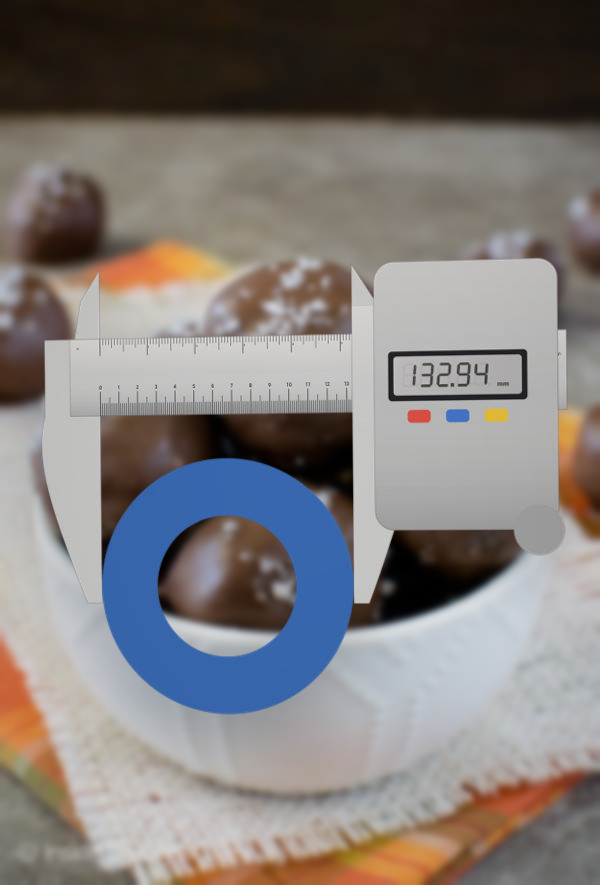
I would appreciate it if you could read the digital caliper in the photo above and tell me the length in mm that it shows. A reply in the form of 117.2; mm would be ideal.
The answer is 132.94; mm
